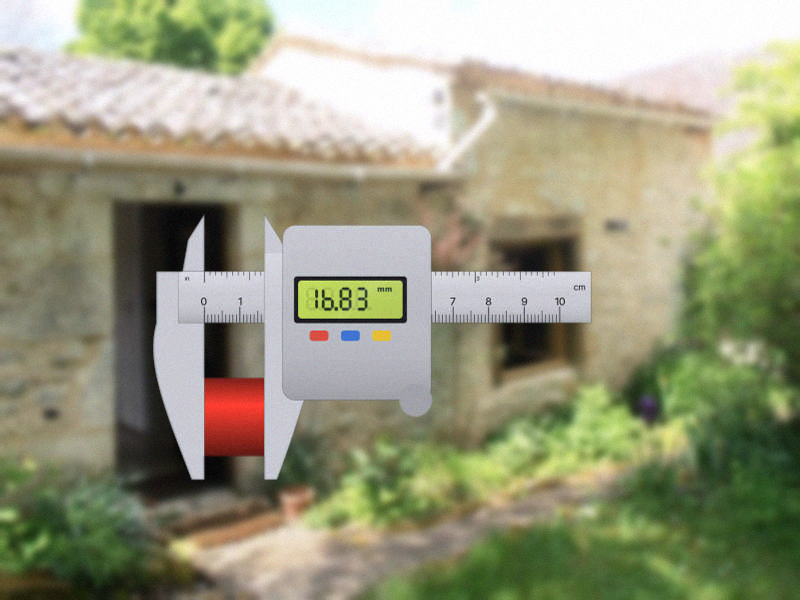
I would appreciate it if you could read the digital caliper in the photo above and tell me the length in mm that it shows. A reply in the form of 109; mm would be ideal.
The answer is 16.83; mm
